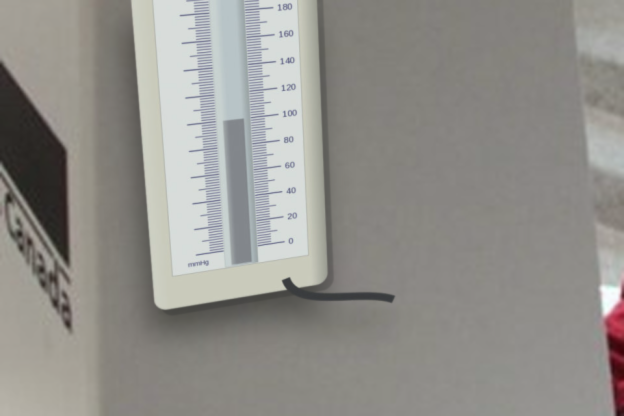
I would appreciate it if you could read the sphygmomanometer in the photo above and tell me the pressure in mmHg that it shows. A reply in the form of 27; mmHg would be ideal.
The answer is 100; mmHg
